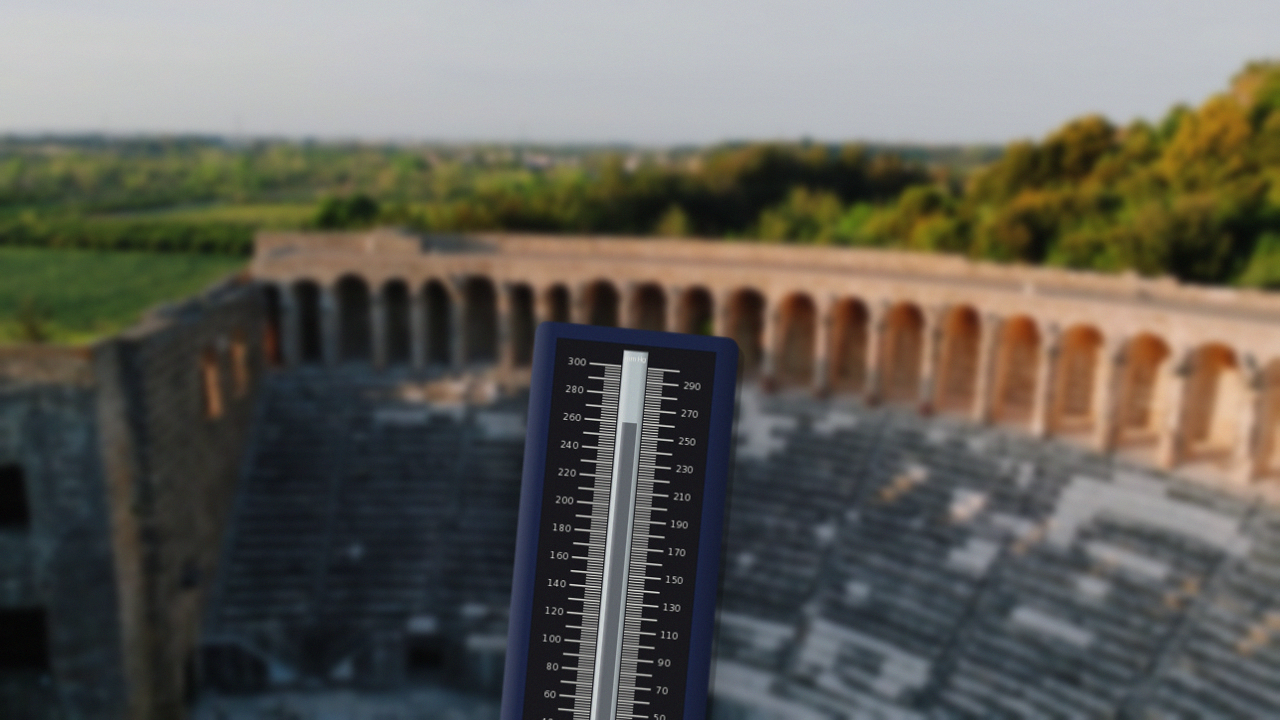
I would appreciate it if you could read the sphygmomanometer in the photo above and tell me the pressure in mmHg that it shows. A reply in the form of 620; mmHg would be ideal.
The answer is 260; mmHg
